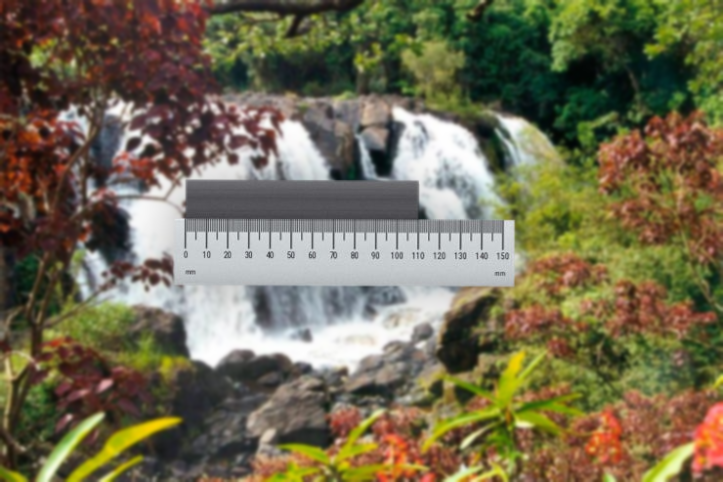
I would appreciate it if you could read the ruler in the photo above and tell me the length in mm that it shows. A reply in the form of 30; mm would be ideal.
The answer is 110; mm
